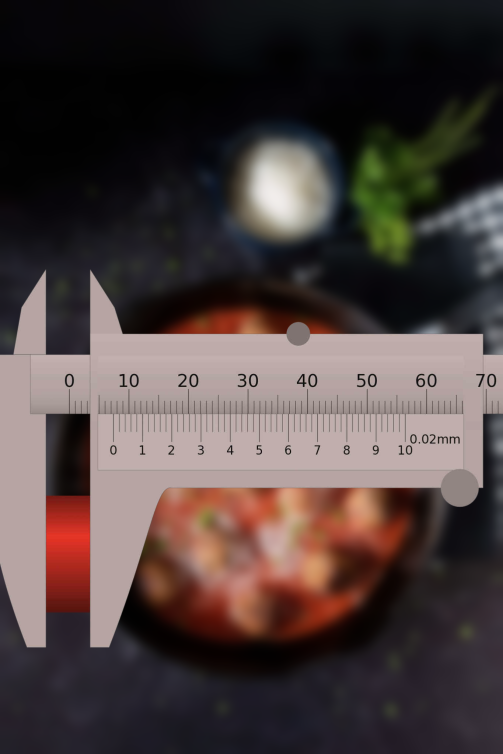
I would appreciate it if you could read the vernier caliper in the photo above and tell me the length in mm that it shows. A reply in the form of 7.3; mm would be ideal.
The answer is 7.4; mm
